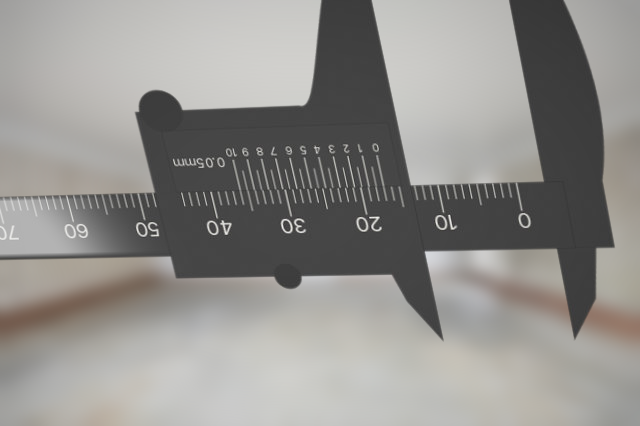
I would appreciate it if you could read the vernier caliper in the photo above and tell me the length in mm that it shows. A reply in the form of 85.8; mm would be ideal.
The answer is 17.0; mm
